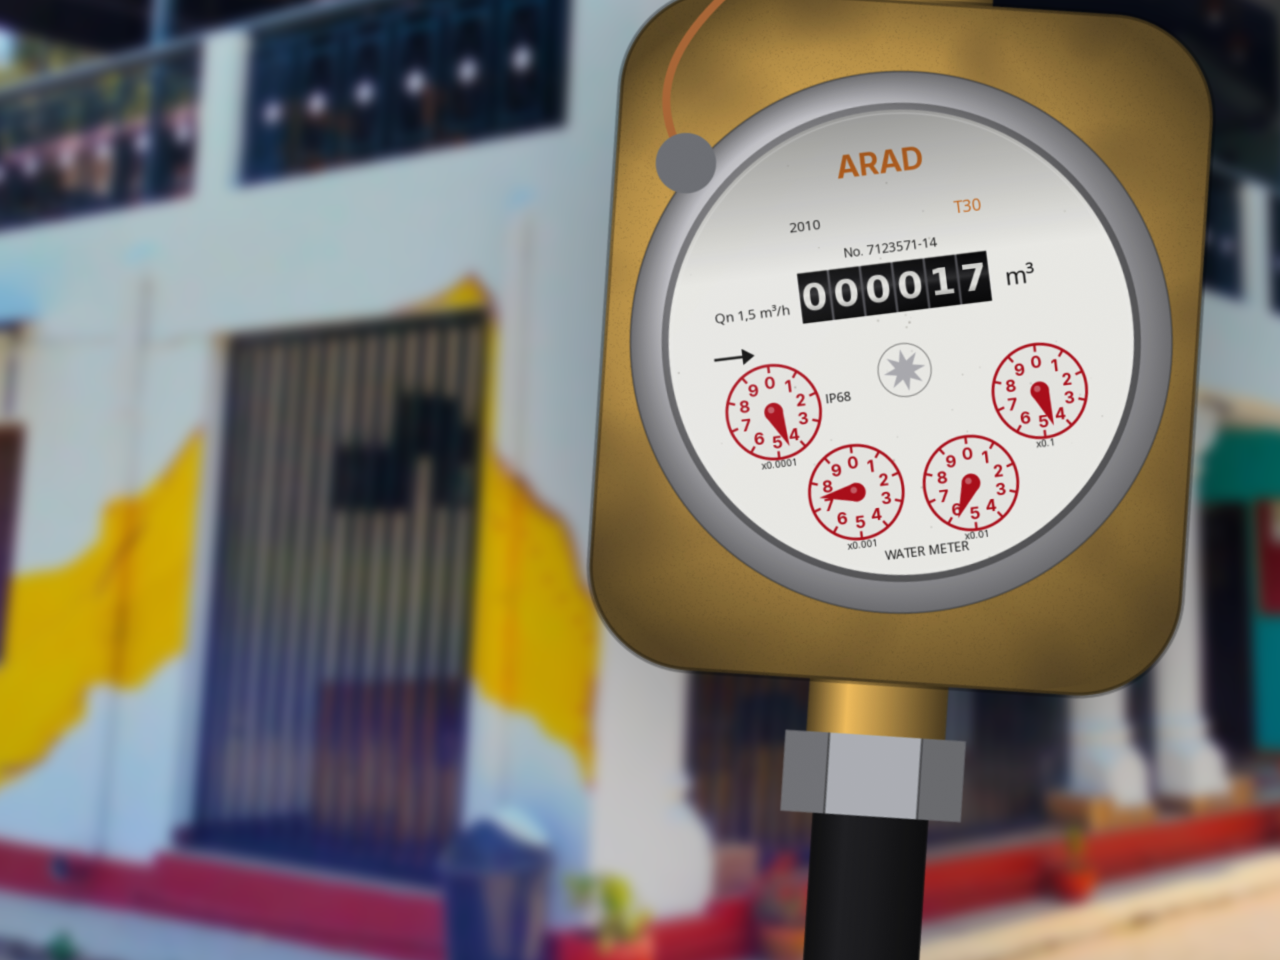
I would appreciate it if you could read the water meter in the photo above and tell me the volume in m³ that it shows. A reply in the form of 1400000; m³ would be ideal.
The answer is 17.4574; m³
